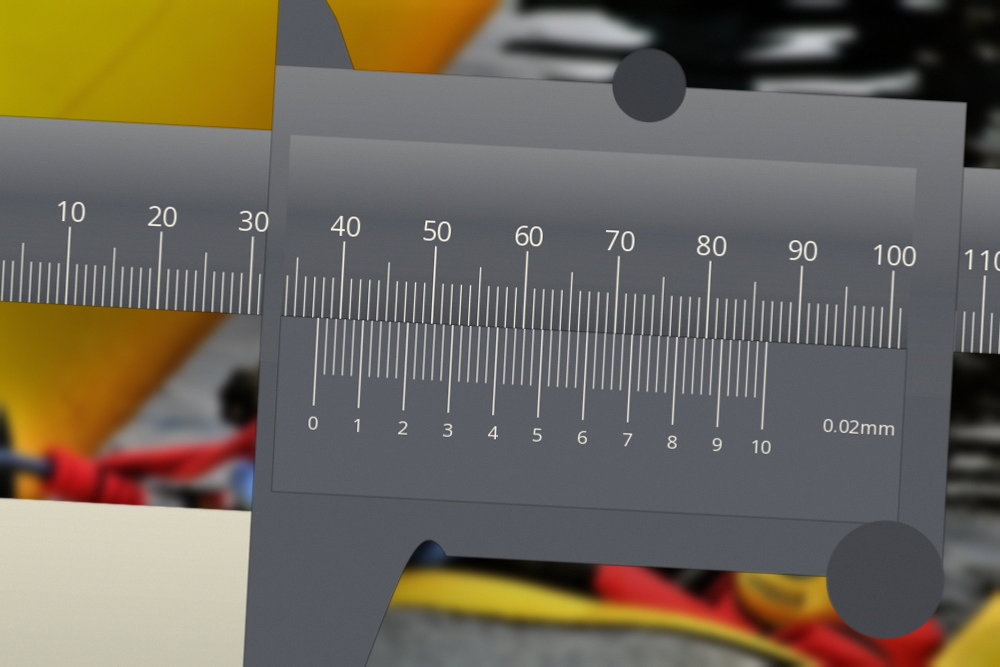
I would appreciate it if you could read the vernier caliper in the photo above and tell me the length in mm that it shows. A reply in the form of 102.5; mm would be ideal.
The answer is 37.6; mm
